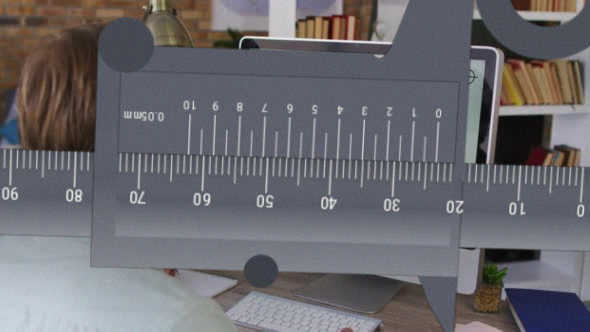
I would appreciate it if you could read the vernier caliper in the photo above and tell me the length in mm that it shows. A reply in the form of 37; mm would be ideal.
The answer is 23.4; mm
